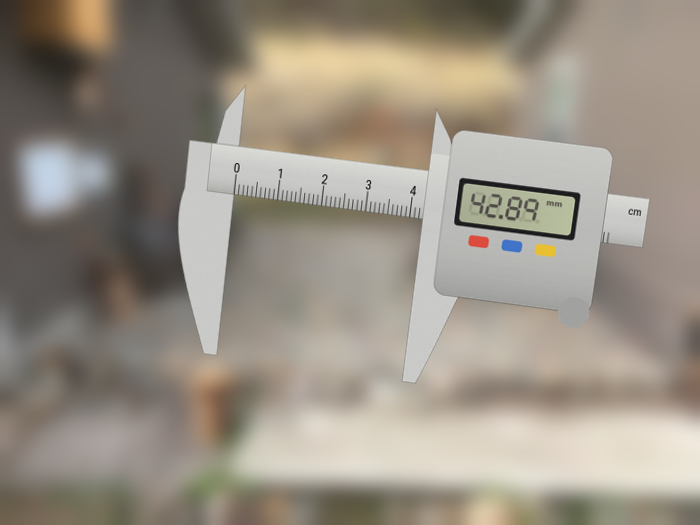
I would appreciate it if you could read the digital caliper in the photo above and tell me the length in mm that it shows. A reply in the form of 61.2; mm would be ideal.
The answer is 42.89; mm
